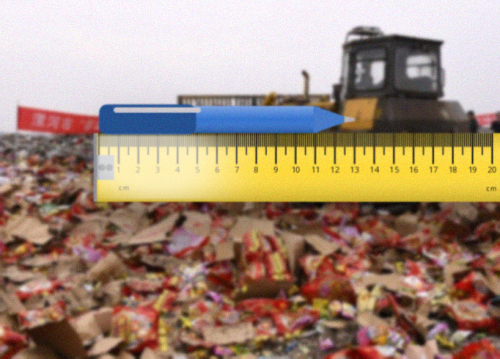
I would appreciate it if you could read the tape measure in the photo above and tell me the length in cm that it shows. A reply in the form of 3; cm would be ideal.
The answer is 13; cm
